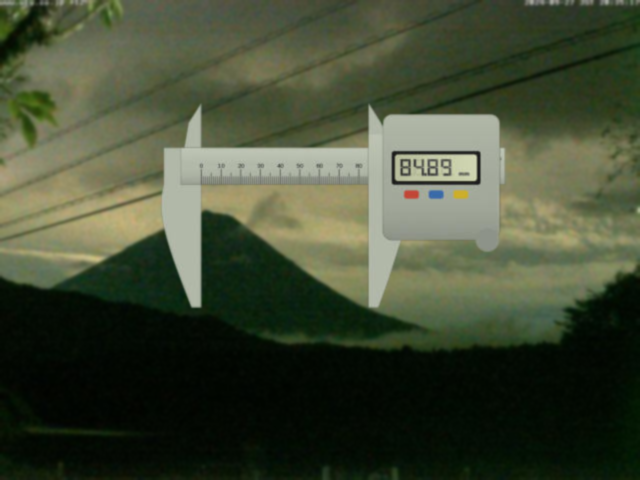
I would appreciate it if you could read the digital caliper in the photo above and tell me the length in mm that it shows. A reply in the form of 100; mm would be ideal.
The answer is 84.89; mm
